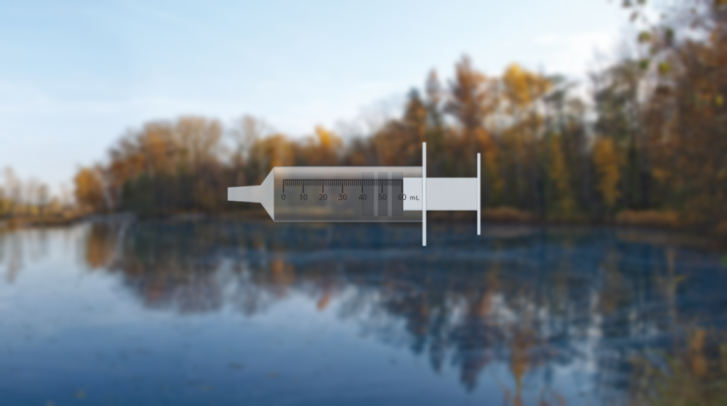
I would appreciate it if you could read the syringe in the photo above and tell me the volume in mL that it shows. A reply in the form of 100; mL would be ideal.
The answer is 40; mL
